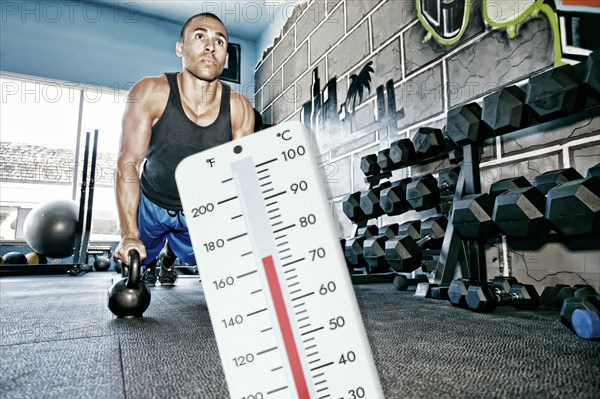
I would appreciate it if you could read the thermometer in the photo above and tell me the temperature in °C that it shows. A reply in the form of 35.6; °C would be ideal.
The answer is 74; °C
